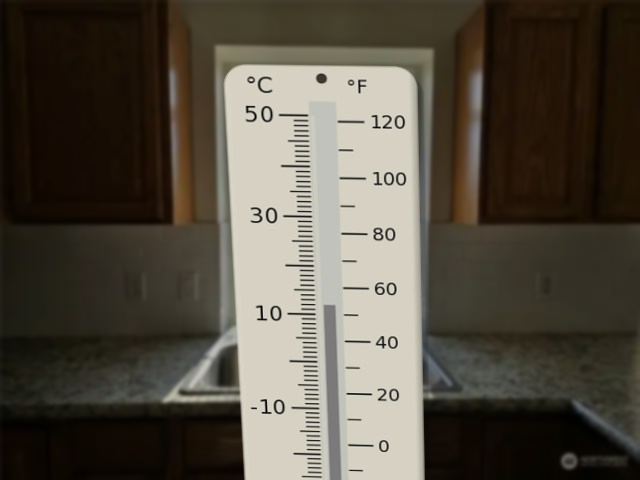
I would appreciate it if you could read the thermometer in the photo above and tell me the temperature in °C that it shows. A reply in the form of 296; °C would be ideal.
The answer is 12; °C
